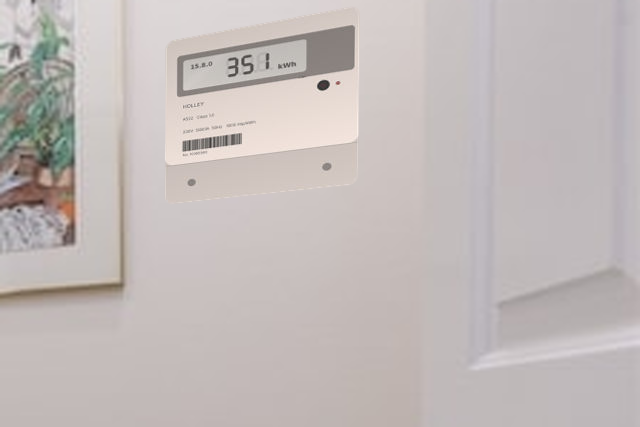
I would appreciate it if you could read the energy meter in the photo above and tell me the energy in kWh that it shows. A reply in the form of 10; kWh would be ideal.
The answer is 351; kWh
